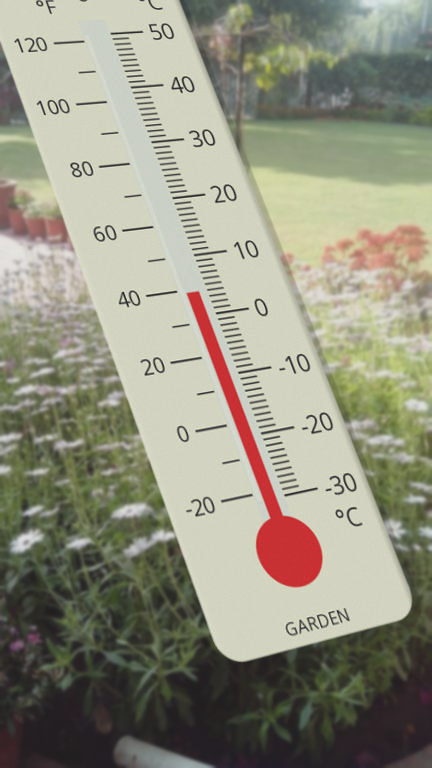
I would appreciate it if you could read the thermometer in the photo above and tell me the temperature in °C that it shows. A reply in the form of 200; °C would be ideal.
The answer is 4; °C
